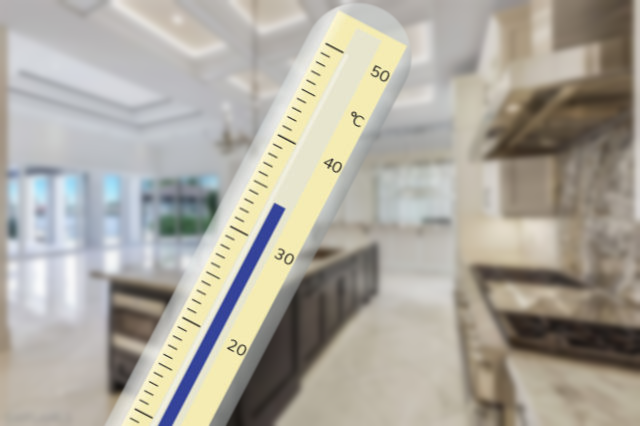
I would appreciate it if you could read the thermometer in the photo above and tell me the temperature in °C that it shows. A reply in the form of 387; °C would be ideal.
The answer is 34; °C
